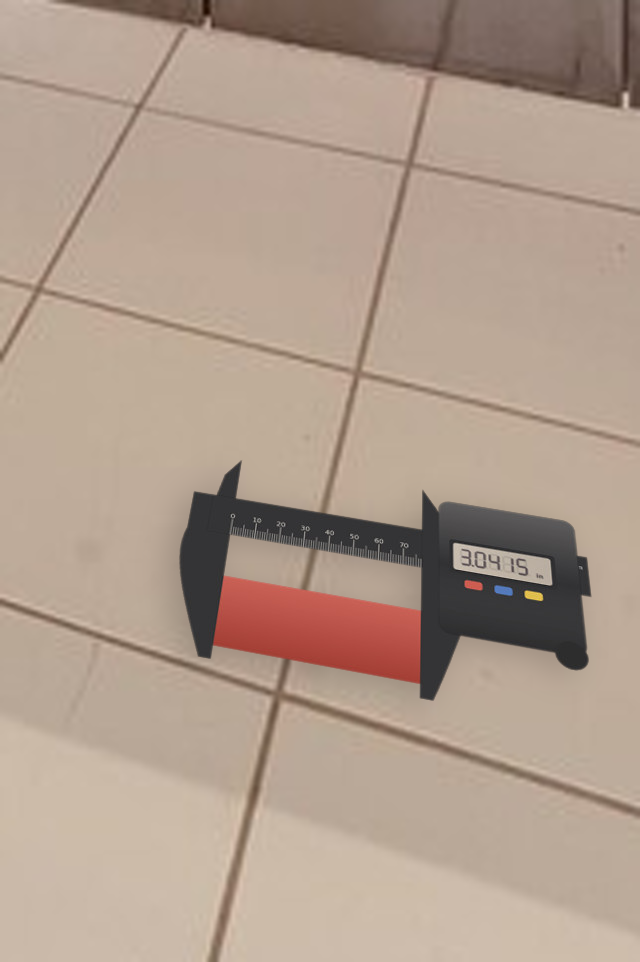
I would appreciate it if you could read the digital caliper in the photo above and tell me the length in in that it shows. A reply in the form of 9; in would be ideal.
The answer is 3.0415; in
